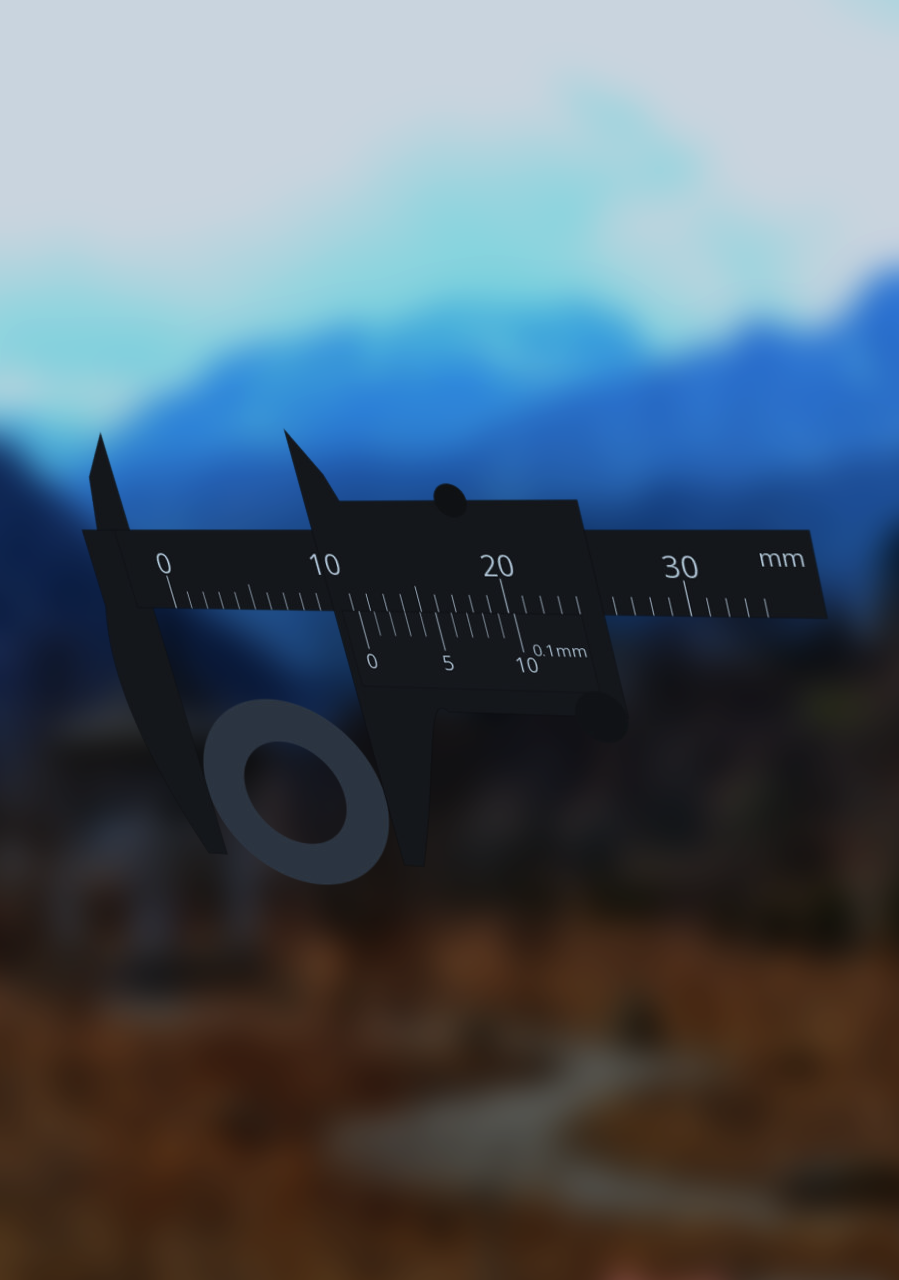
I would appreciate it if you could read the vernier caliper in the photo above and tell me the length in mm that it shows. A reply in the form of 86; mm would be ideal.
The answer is 11.3; mm
